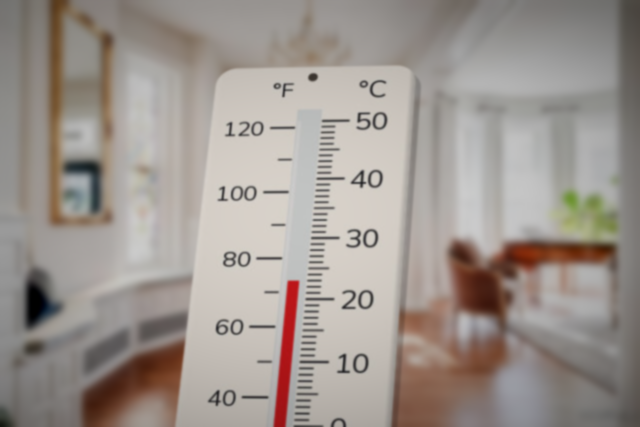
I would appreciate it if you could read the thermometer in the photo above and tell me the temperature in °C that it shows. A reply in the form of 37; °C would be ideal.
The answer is 23; °C
